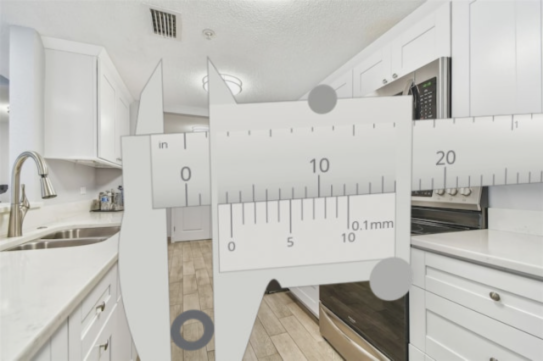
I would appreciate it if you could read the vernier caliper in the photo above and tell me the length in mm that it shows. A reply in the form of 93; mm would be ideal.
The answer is 3.3; mm
